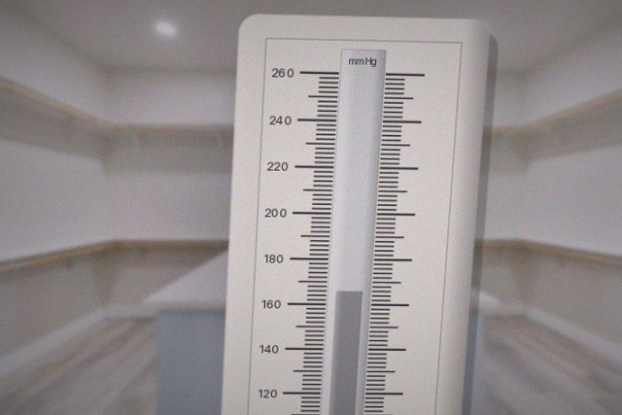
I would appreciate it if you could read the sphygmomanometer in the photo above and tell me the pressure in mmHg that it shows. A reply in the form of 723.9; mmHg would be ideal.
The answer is 166; mmHg
